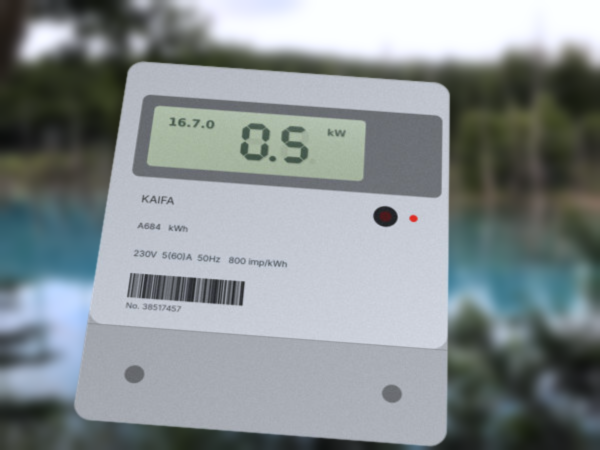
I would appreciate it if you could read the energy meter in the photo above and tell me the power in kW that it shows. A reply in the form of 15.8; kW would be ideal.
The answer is 0.5; kW
